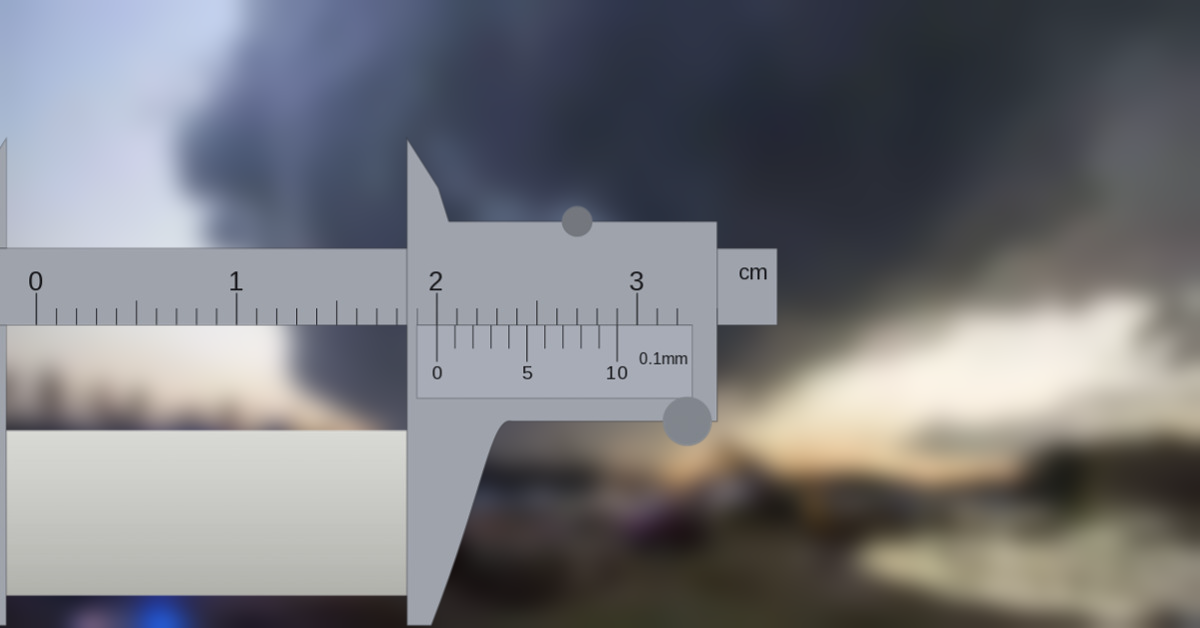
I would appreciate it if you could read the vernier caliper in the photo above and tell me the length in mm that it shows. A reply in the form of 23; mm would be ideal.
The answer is 20.0; mm
